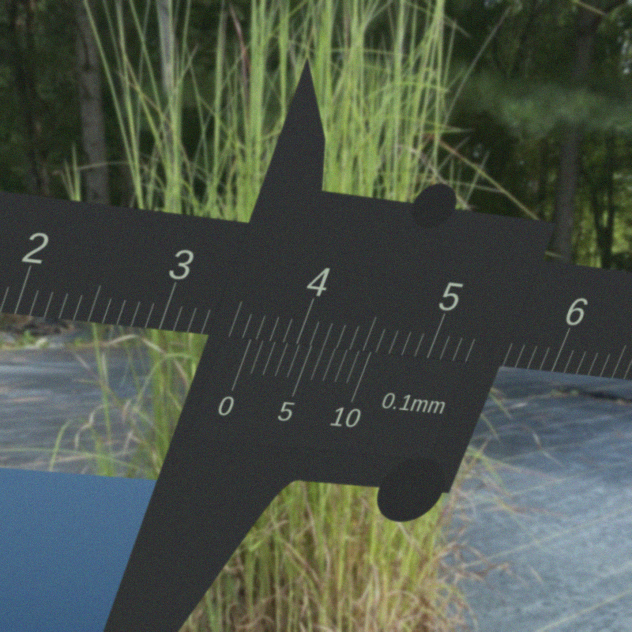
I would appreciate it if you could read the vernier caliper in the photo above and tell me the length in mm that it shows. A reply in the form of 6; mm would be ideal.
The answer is 36.6; mm
